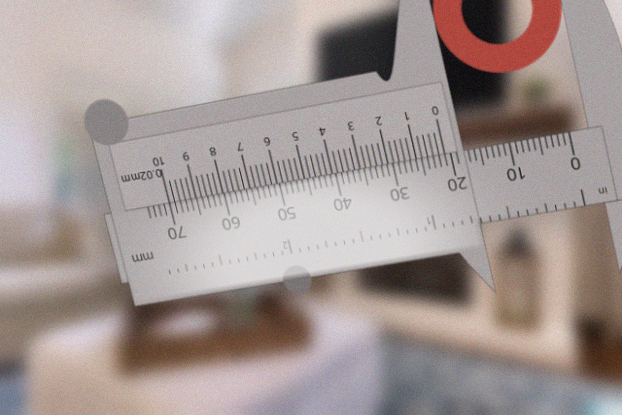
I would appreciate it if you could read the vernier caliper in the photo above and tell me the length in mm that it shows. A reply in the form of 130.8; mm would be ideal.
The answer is 21.0; mm
